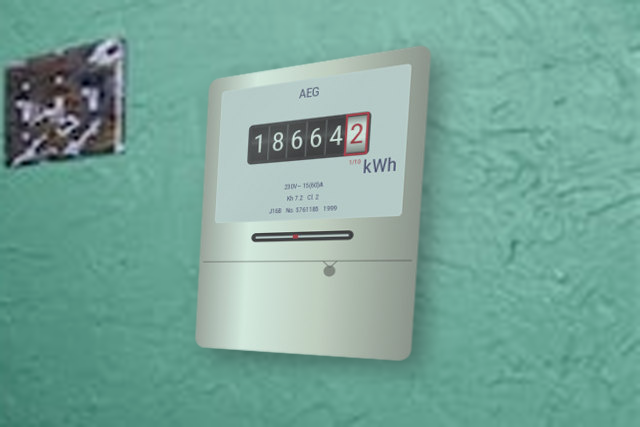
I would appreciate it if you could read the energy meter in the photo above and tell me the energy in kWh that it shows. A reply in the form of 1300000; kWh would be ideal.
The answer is 18664.2; kWh
